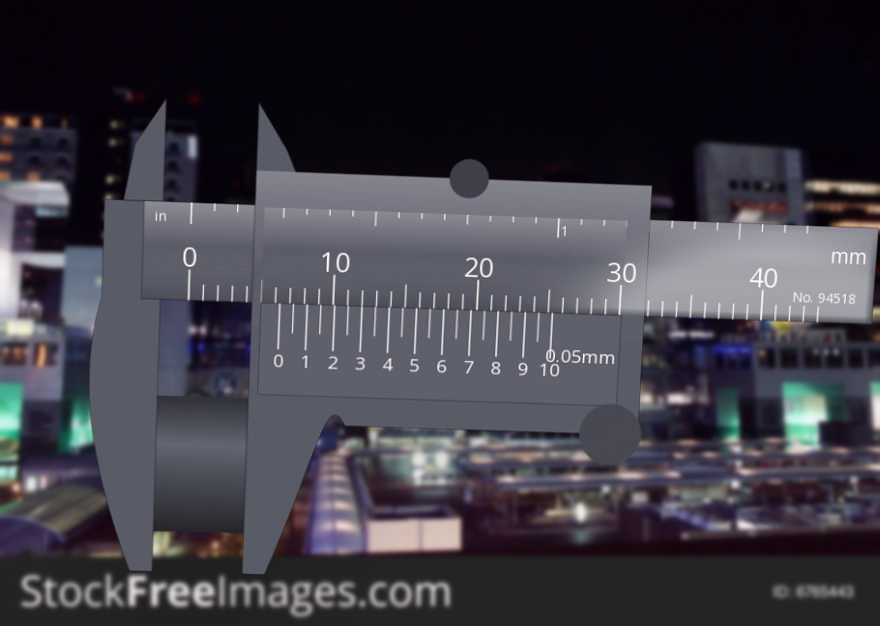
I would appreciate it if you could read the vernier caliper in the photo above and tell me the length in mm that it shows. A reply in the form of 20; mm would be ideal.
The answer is 6.3; mm
